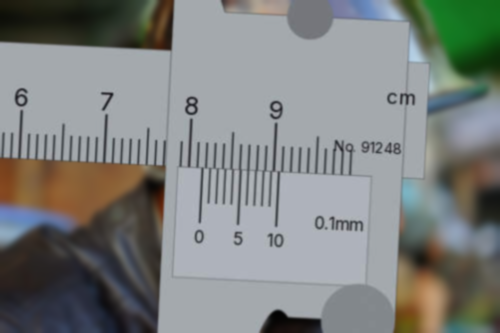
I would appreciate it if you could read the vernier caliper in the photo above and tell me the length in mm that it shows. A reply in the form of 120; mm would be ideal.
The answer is 81.6; mm
